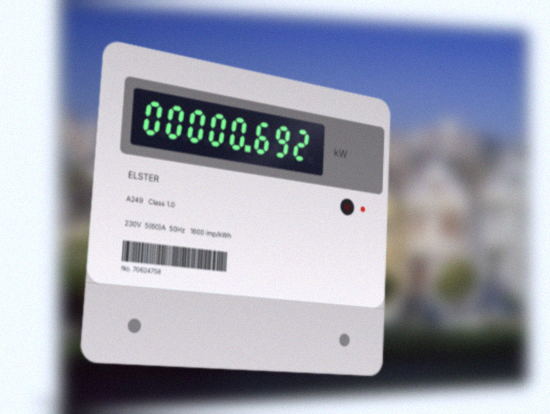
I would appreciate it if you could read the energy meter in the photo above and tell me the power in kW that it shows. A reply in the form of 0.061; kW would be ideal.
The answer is 0.692; kW
